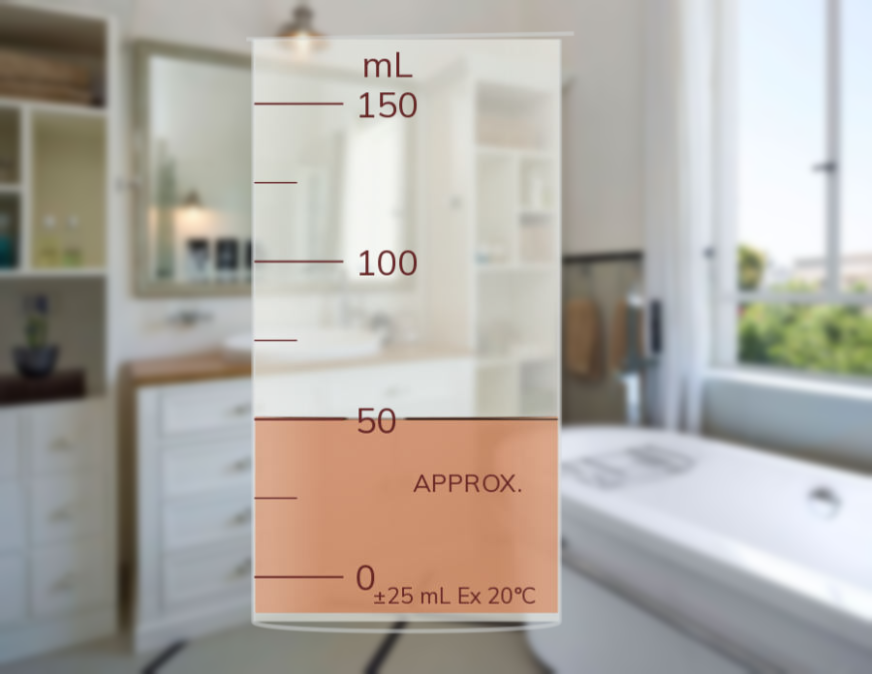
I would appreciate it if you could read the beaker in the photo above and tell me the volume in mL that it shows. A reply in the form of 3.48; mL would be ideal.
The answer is 50; mL
